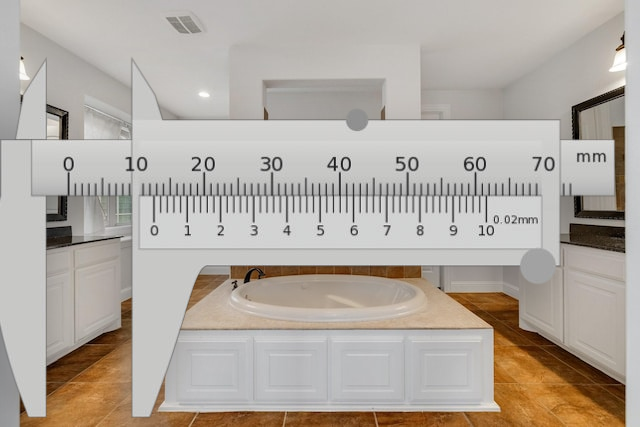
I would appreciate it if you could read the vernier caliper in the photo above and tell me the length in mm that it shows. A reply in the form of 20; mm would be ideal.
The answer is 12.6; mm
